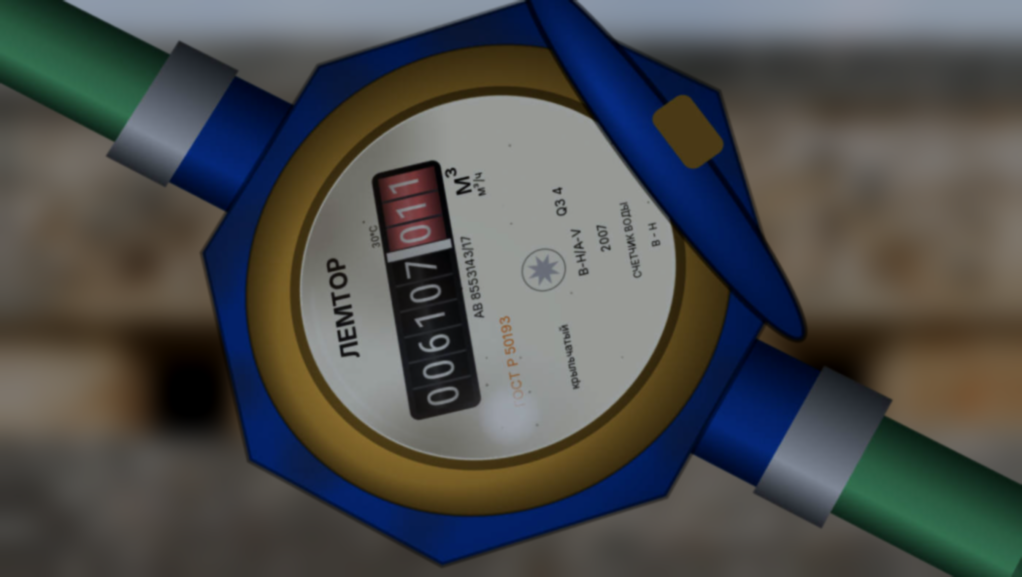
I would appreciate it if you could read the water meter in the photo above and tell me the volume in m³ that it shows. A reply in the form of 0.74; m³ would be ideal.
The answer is 6107.011; m³
